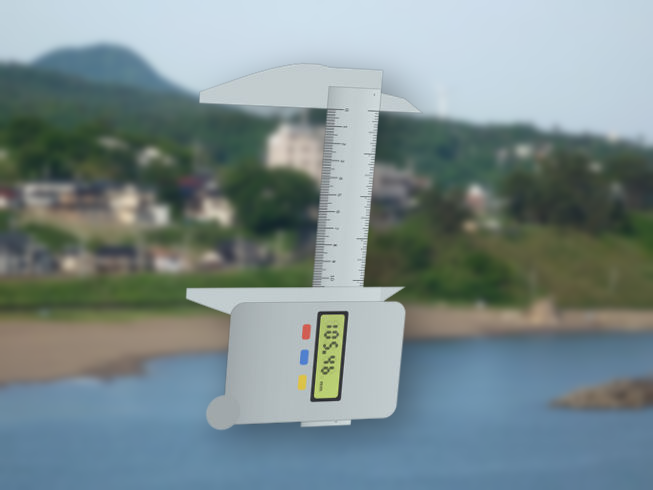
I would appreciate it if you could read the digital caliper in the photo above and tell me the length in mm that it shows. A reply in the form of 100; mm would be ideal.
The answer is 105.46; mm
